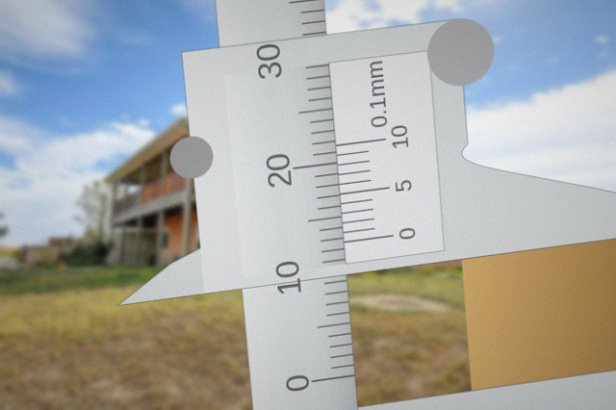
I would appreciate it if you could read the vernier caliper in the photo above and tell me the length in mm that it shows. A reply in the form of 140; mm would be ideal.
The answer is 12.6; mm
